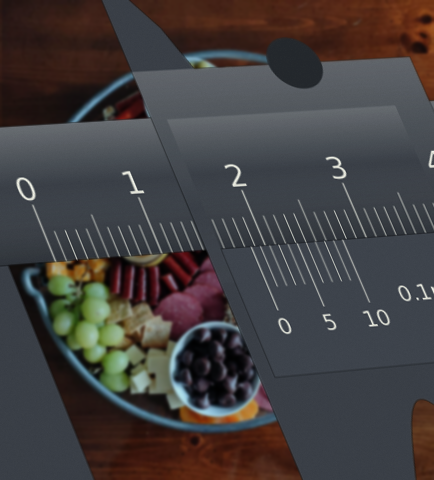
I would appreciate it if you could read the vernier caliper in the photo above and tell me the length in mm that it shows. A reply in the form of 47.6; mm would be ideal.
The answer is 18.6; mm
